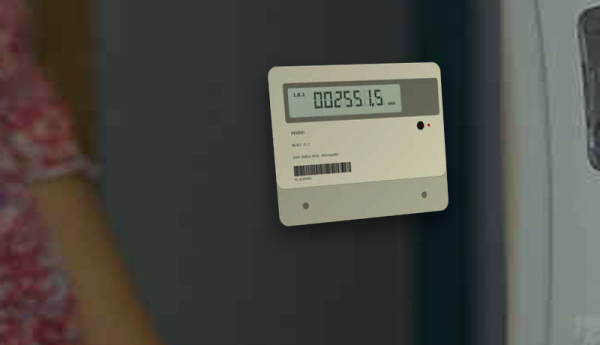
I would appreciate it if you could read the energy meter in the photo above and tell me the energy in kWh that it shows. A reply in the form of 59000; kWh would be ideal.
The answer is 2551.5; kWh
